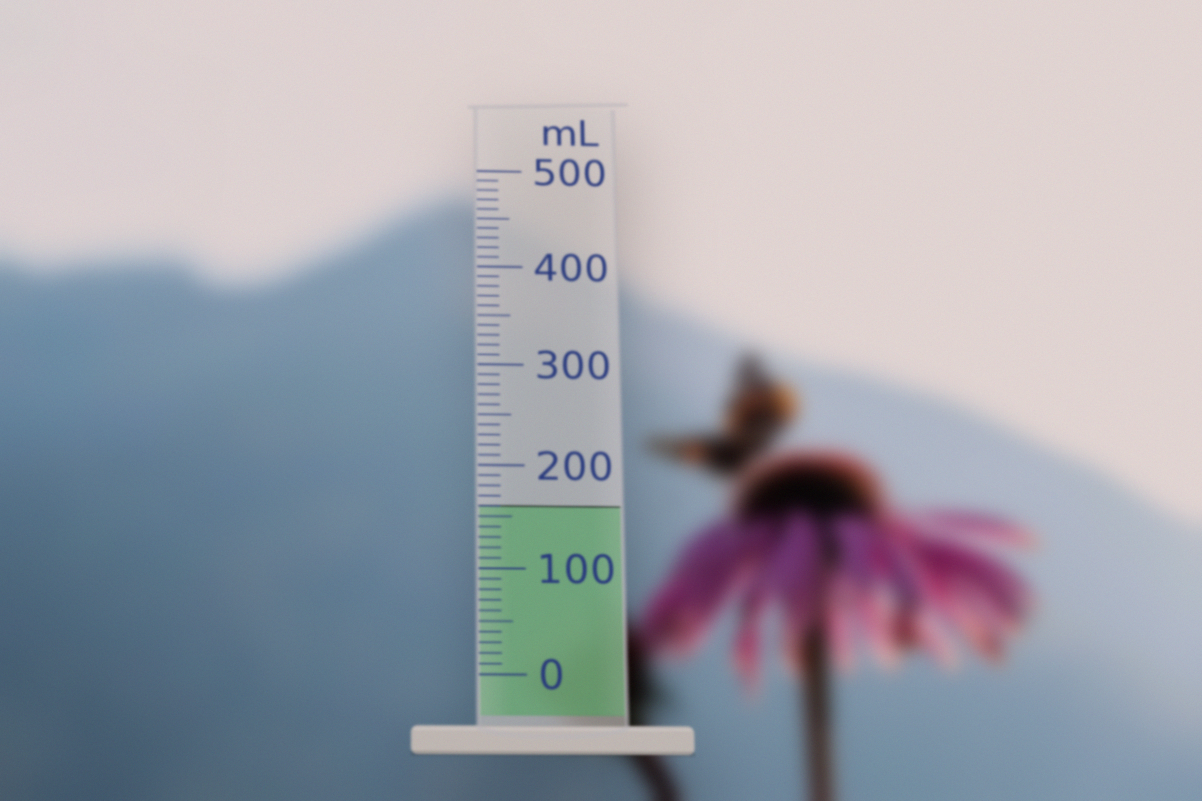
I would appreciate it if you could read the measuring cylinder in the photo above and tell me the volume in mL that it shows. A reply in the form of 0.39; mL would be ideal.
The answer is 160; mL
